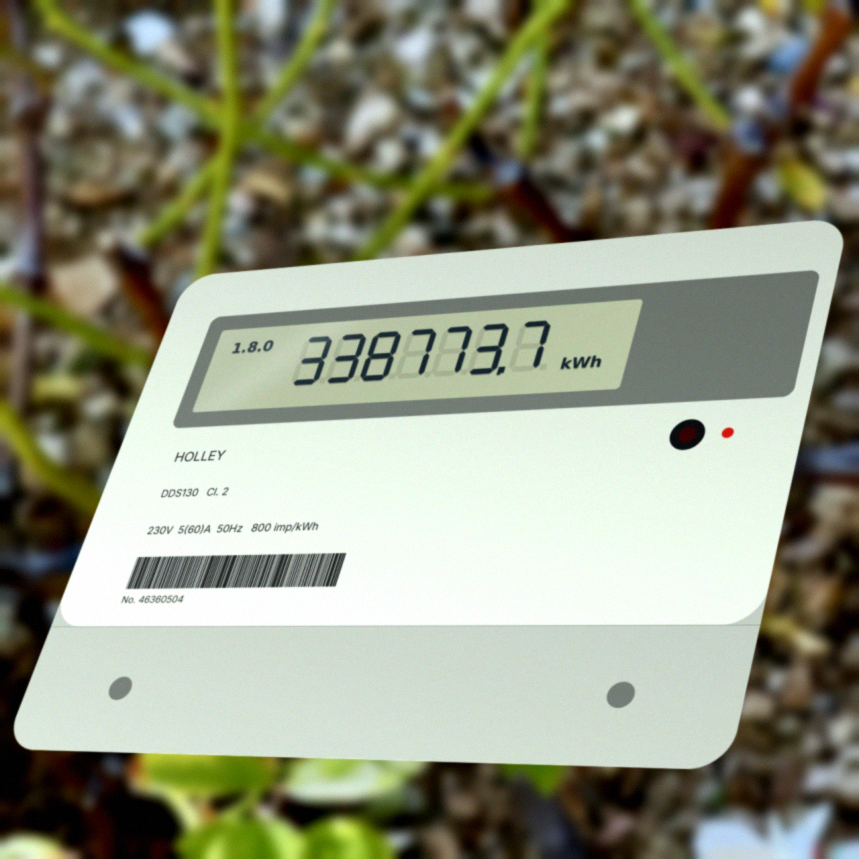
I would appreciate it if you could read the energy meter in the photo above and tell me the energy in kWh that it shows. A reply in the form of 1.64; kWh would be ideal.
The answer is 338773.7; kWh
